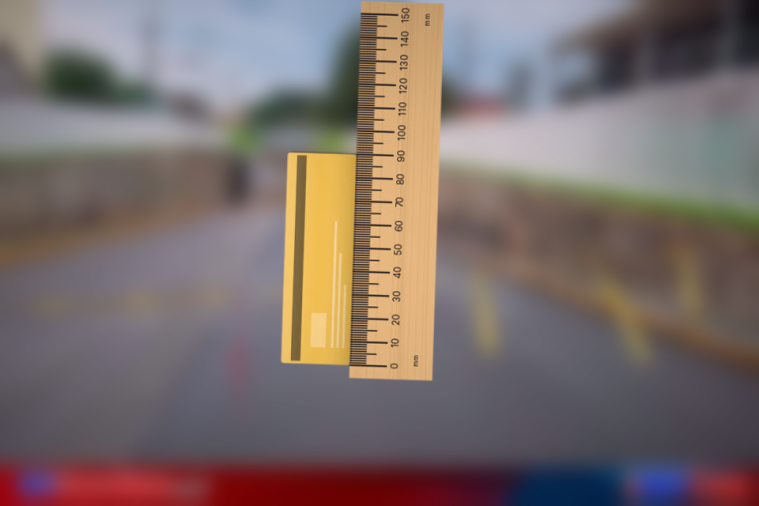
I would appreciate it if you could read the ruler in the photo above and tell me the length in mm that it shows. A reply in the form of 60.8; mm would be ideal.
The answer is 90; mm
